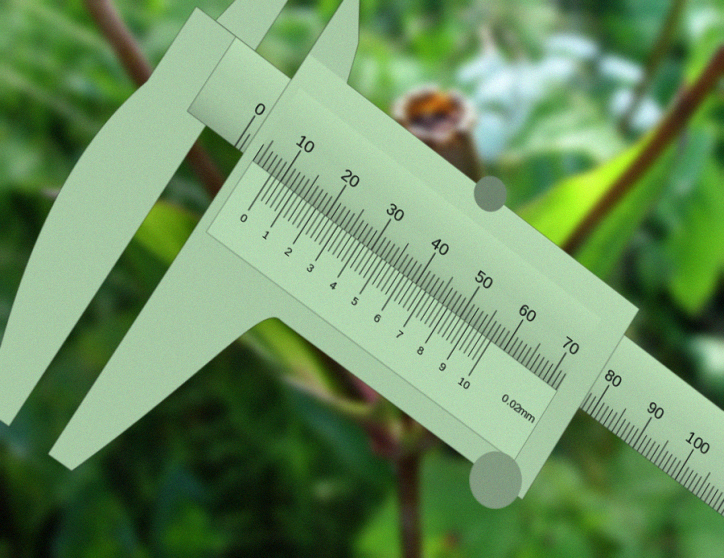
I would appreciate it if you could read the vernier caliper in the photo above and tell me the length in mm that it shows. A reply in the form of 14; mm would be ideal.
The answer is 8.0; mm
